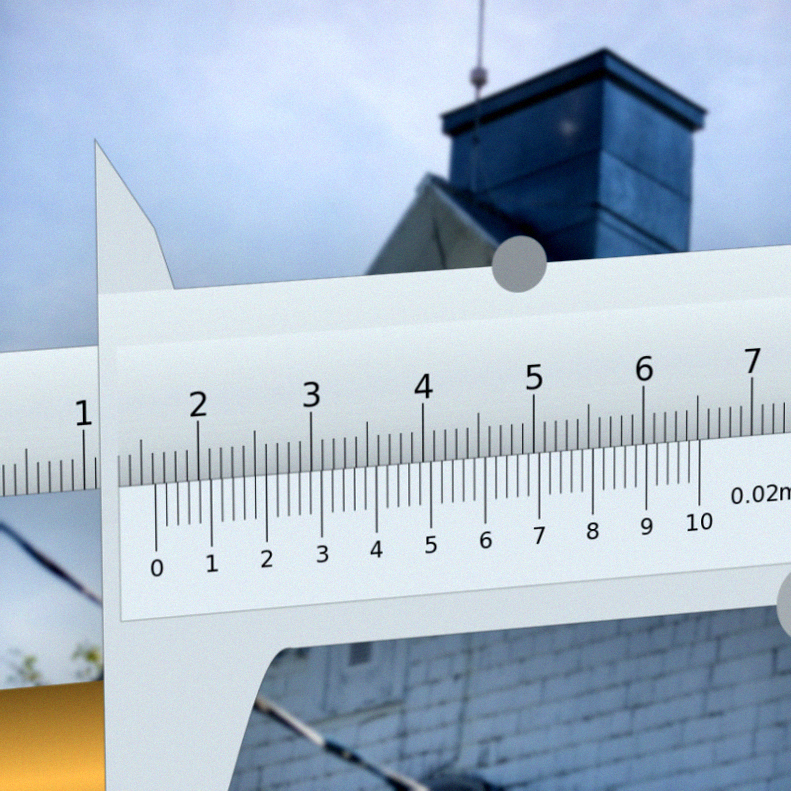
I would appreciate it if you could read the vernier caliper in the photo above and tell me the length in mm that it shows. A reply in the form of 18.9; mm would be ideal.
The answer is 16.2; mm
